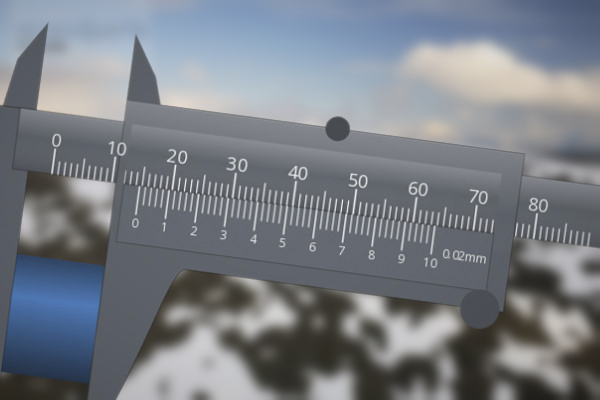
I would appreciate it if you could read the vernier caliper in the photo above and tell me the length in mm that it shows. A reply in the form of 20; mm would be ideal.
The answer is 14.6; mm
